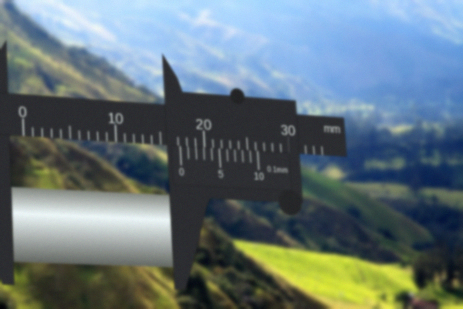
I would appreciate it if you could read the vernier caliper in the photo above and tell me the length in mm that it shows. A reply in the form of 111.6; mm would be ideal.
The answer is 17.2; mm
